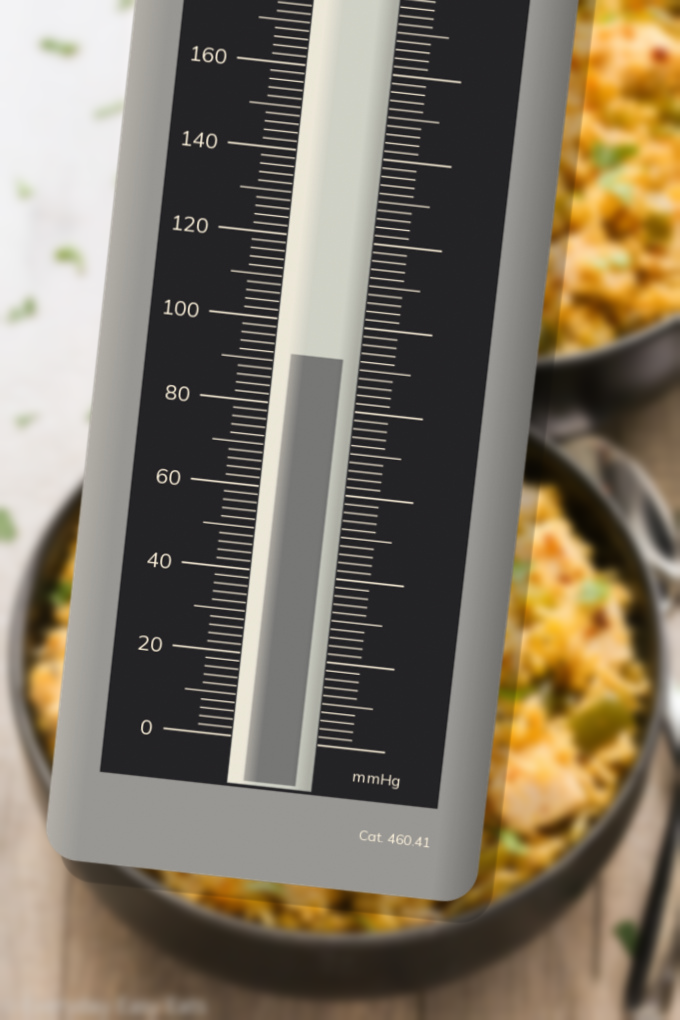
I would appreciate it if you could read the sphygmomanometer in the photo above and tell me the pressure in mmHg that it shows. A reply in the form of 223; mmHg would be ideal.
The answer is 92; mmHg
